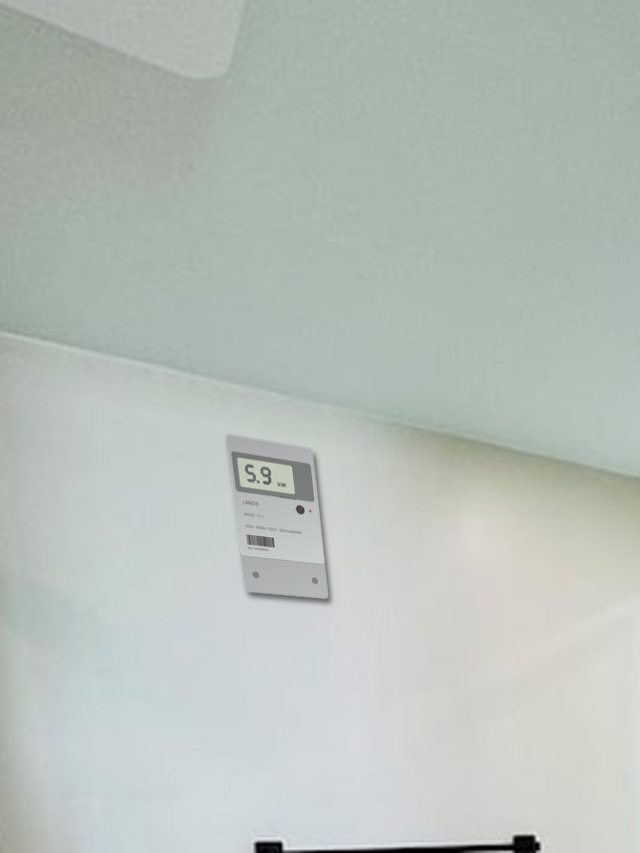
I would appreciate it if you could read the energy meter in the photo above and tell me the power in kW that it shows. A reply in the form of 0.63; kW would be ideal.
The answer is 5.9; kW
